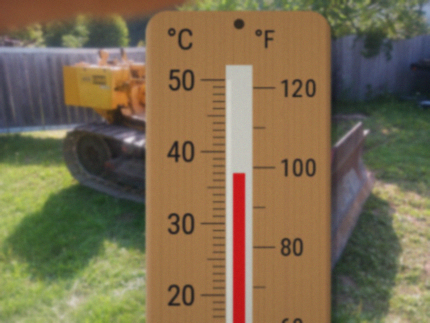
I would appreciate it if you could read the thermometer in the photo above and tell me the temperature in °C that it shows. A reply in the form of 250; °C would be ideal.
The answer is 37; °C
